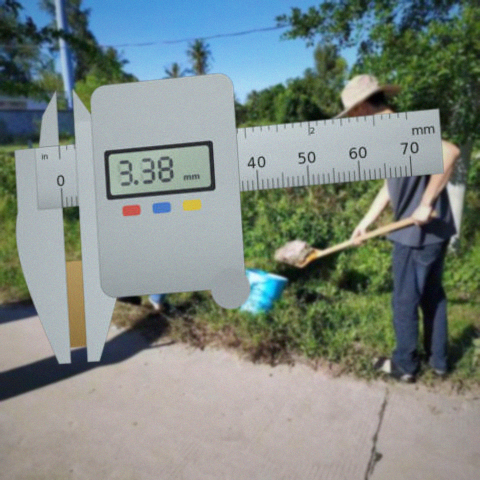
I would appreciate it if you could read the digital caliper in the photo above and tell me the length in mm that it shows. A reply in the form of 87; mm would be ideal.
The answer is 3.38; mm
